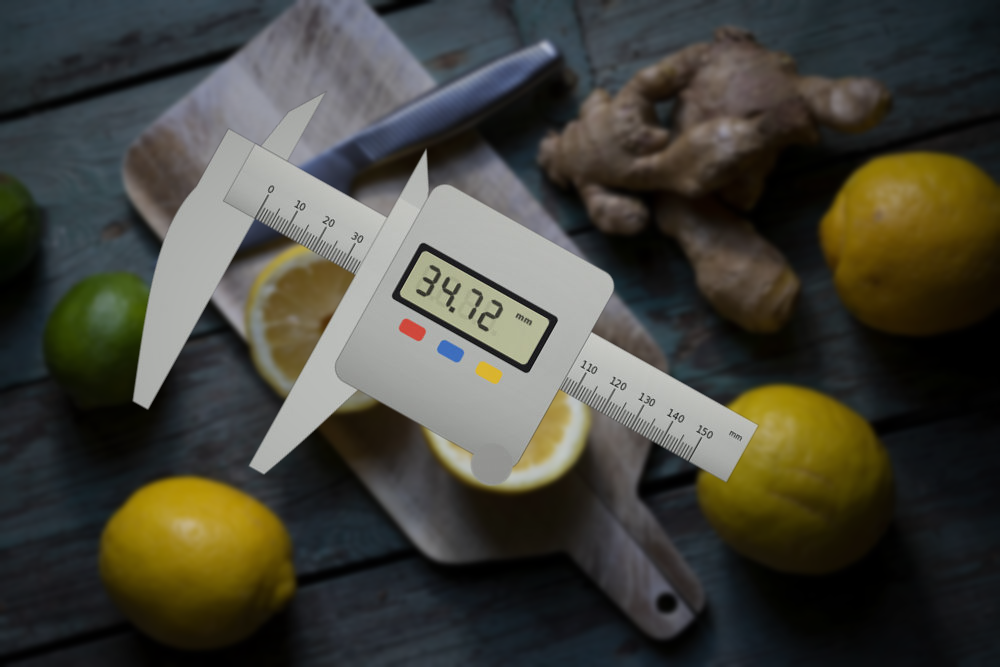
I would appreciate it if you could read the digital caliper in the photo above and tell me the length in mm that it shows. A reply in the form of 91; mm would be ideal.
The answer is 34.72; mm
